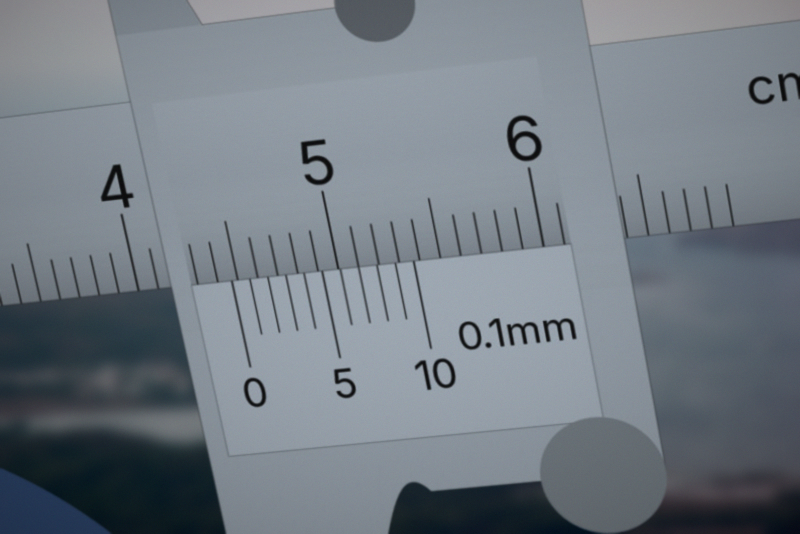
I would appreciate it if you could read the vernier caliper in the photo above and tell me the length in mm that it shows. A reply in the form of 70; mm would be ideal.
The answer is 44.7; mm
